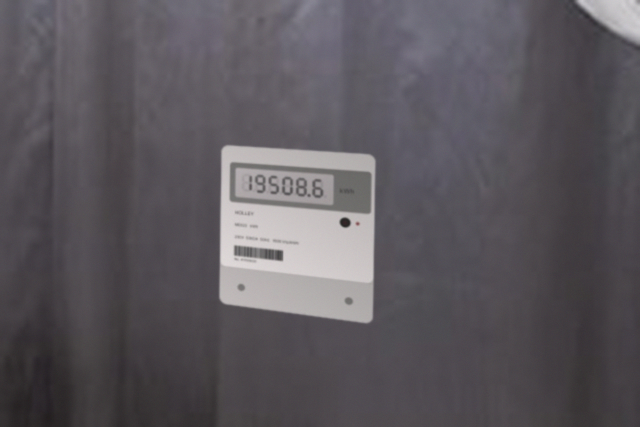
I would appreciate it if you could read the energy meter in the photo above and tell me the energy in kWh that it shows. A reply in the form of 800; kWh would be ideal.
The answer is 19508.6; kWh
